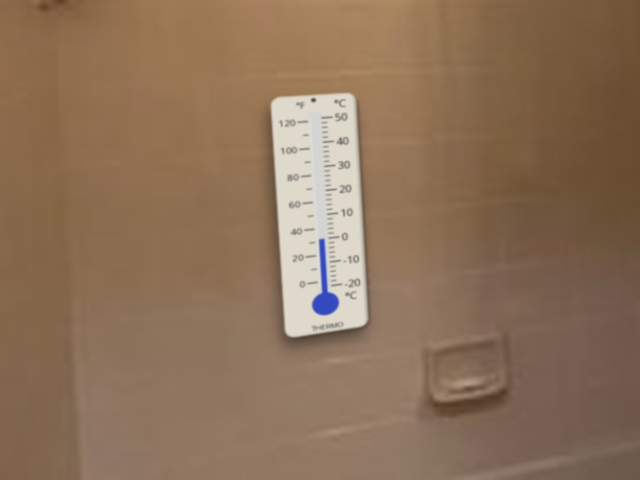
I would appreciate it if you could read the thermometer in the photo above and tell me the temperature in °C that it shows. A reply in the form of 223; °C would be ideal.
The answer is 0; °C
